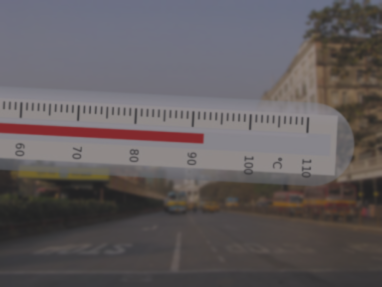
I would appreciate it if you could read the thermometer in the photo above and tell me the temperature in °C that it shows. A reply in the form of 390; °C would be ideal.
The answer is 92; °C
